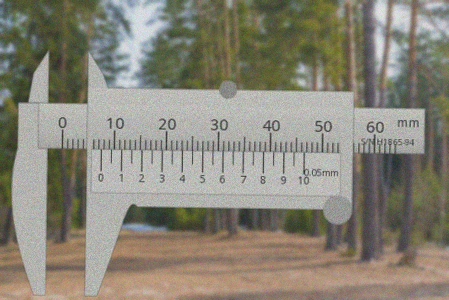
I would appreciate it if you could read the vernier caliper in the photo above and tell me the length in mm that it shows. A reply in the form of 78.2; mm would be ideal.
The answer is 7.5; mm
